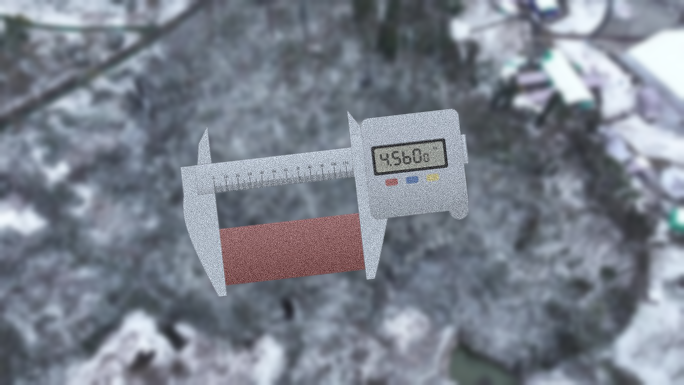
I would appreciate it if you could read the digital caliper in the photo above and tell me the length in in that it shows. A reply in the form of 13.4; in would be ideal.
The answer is 4.5600; in
